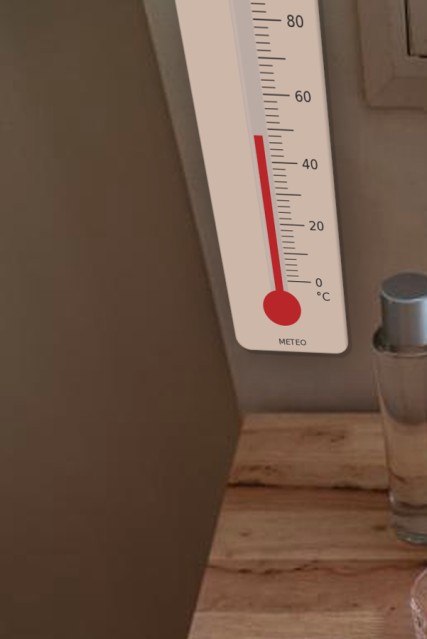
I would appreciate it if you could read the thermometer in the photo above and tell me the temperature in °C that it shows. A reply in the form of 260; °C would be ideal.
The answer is 48; °C
